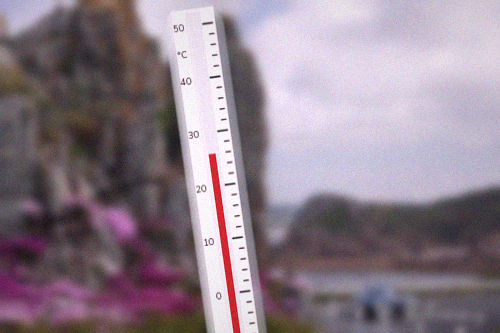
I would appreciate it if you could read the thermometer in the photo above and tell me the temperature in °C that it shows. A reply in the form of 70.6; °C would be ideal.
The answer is 26; °C
